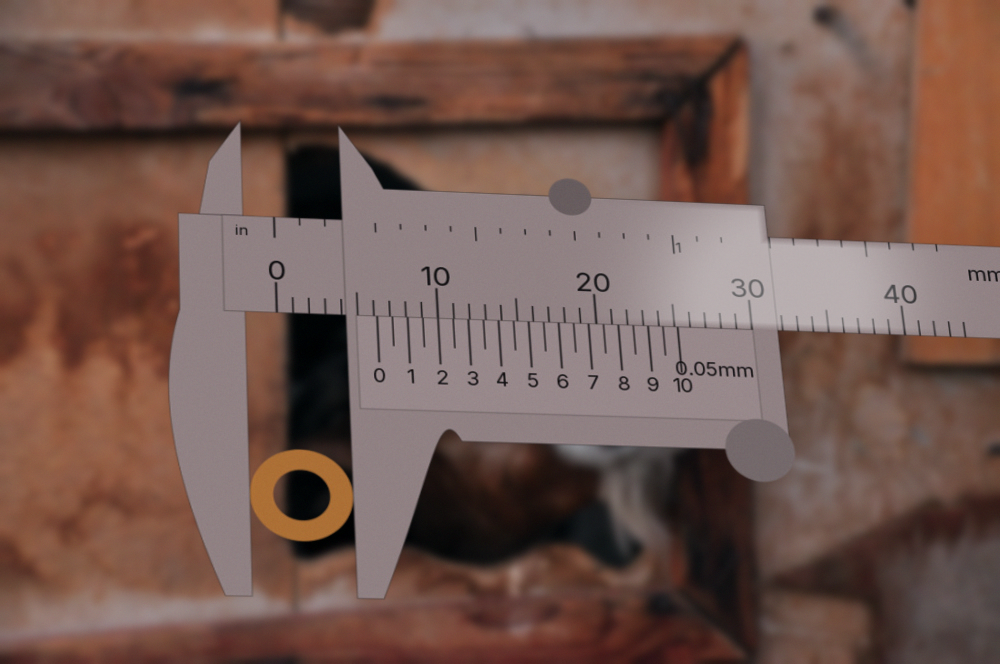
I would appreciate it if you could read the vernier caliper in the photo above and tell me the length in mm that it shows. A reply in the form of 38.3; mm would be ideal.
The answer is 6.2; mm
